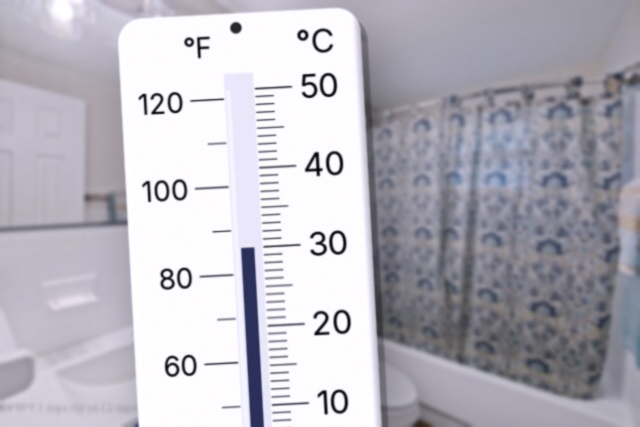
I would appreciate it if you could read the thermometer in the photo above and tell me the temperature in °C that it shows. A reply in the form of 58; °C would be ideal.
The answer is 30; °C
